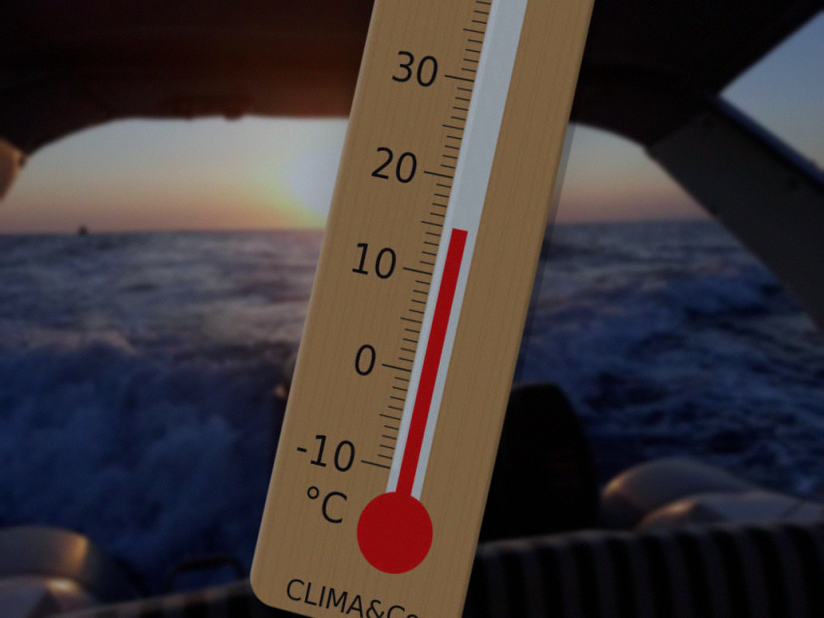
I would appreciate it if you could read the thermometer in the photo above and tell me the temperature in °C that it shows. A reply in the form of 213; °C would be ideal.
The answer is 15; °C
